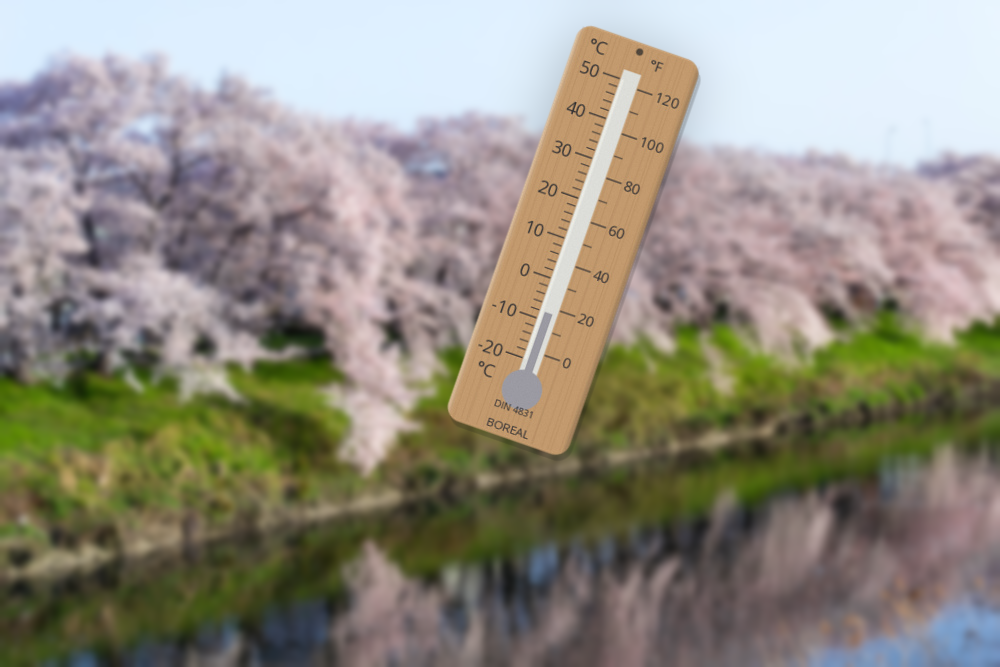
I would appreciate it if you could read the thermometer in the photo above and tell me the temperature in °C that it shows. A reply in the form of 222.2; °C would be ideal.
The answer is -8; °C
